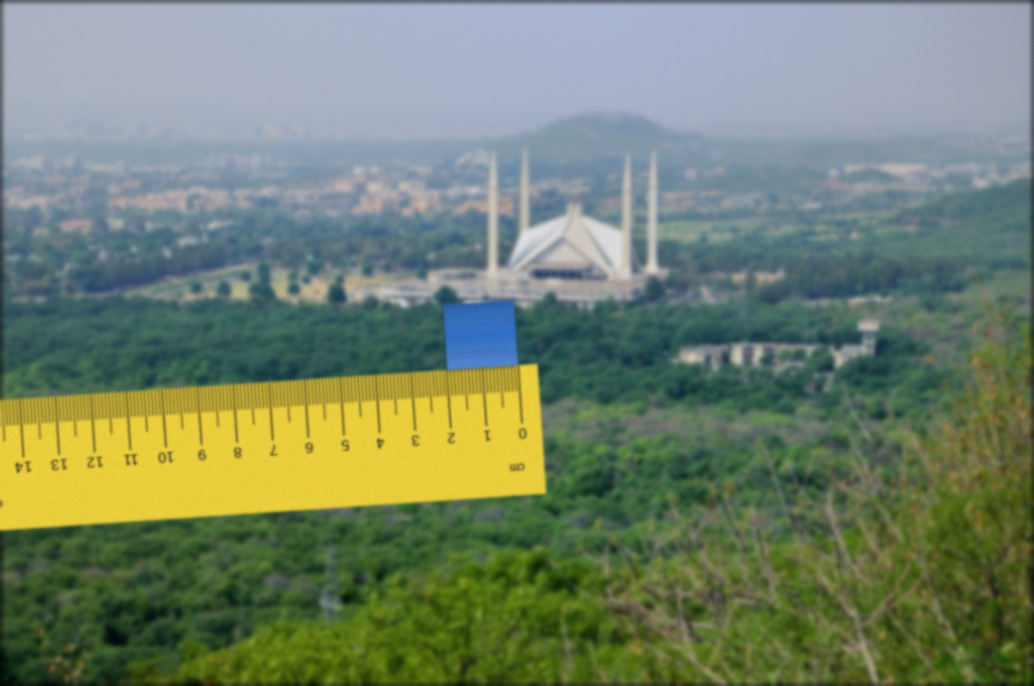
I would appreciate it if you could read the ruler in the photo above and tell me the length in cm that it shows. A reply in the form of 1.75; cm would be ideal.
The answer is 2; cm
